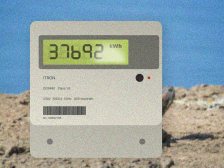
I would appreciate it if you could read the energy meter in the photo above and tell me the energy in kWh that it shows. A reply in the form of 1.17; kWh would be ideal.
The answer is 37692; kWh
